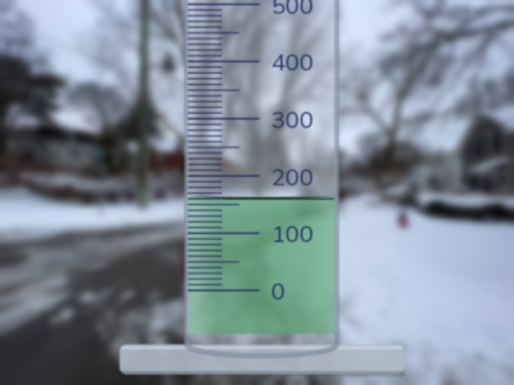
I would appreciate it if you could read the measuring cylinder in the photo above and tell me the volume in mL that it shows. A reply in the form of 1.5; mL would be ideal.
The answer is 160; mL
